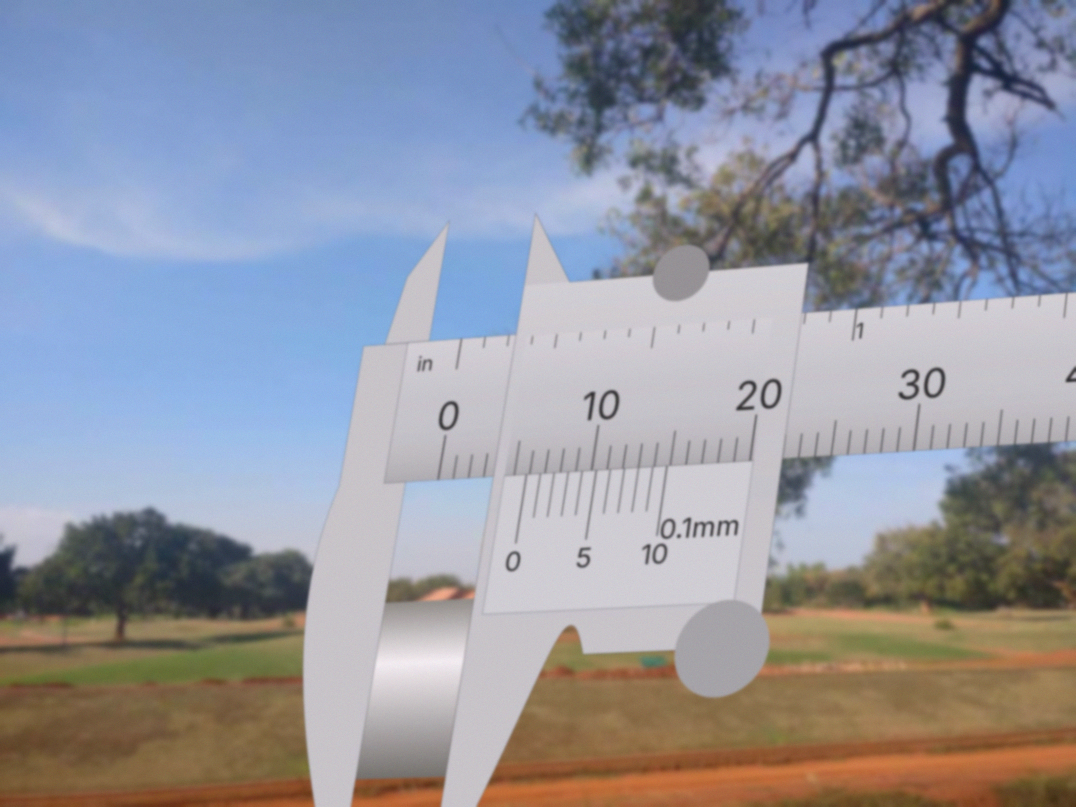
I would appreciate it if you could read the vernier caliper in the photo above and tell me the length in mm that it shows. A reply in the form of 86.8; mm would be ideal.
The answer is 5.8; mm
